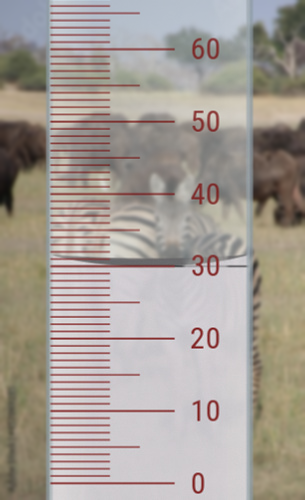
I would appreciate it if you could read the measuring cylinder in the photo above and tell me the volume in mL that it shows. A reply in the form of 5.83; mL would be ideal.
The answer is 30; mL
